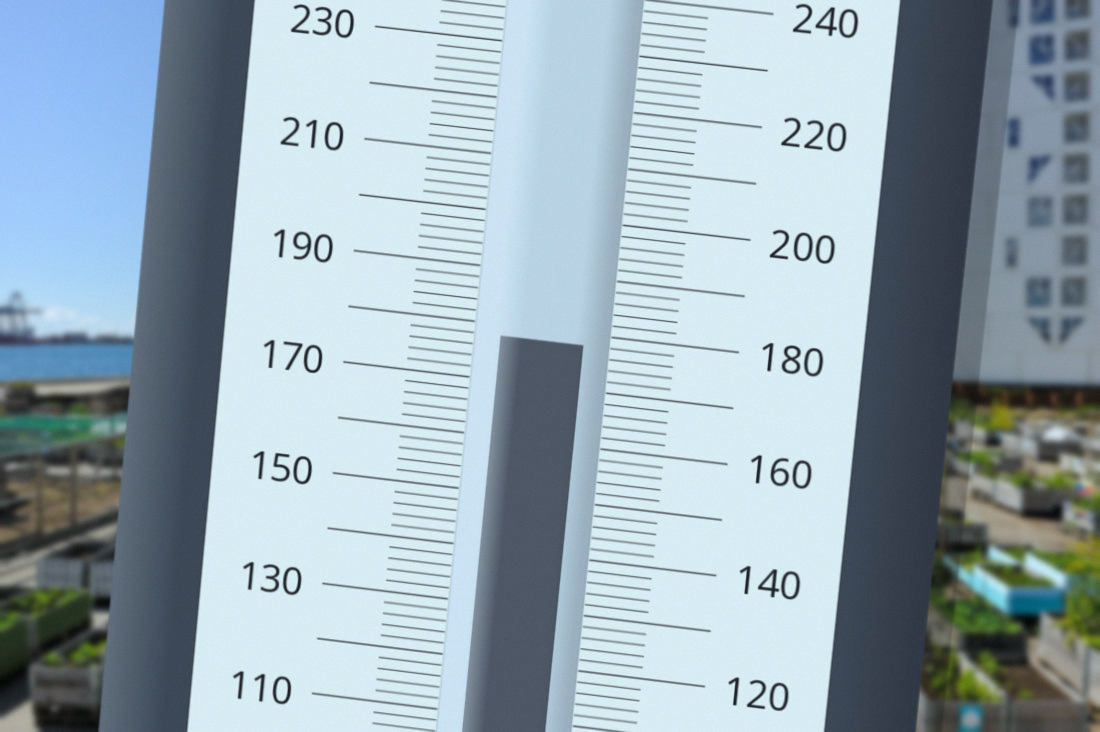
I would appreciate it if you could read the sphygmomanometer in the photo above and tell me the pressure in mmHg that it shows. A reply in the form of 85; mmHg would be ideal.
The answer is 178; mmHg
